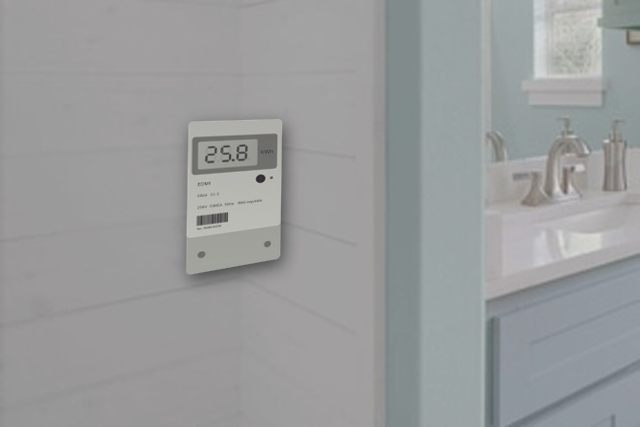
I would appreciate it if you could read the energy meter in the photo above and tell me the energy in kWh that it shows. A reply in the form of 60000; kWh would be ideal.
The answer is 25.8; kWh
